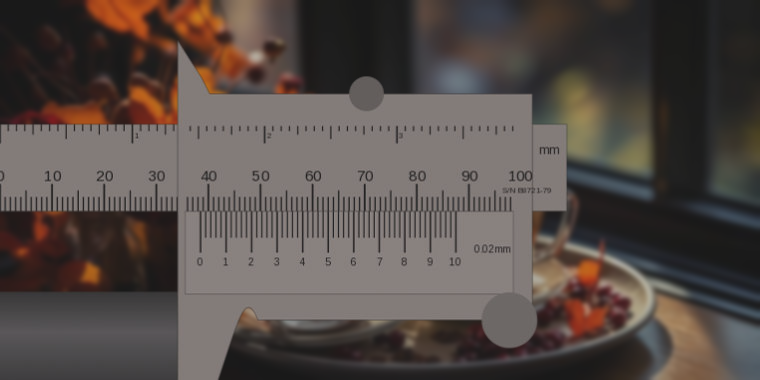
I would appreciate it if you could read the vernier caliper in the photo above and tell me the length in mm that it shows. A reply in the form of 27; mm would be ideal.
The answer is 38.5; mm
